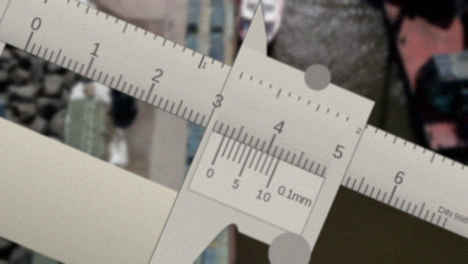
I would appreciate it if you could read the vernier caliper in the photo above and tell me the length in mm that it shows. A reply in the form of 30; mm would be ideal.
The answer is 33.0; mm
